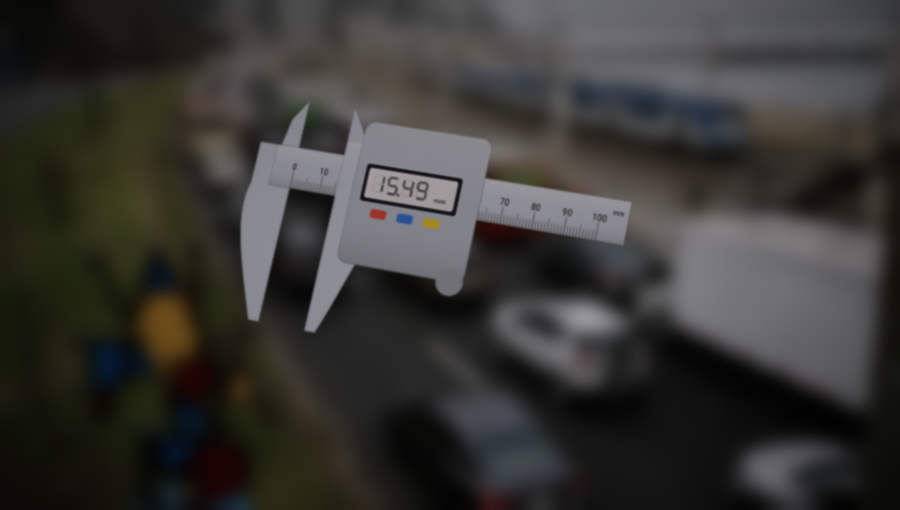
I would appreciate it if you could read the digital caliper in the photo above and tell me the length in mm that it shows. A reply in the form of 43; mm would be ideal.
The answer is 15.49; mm
